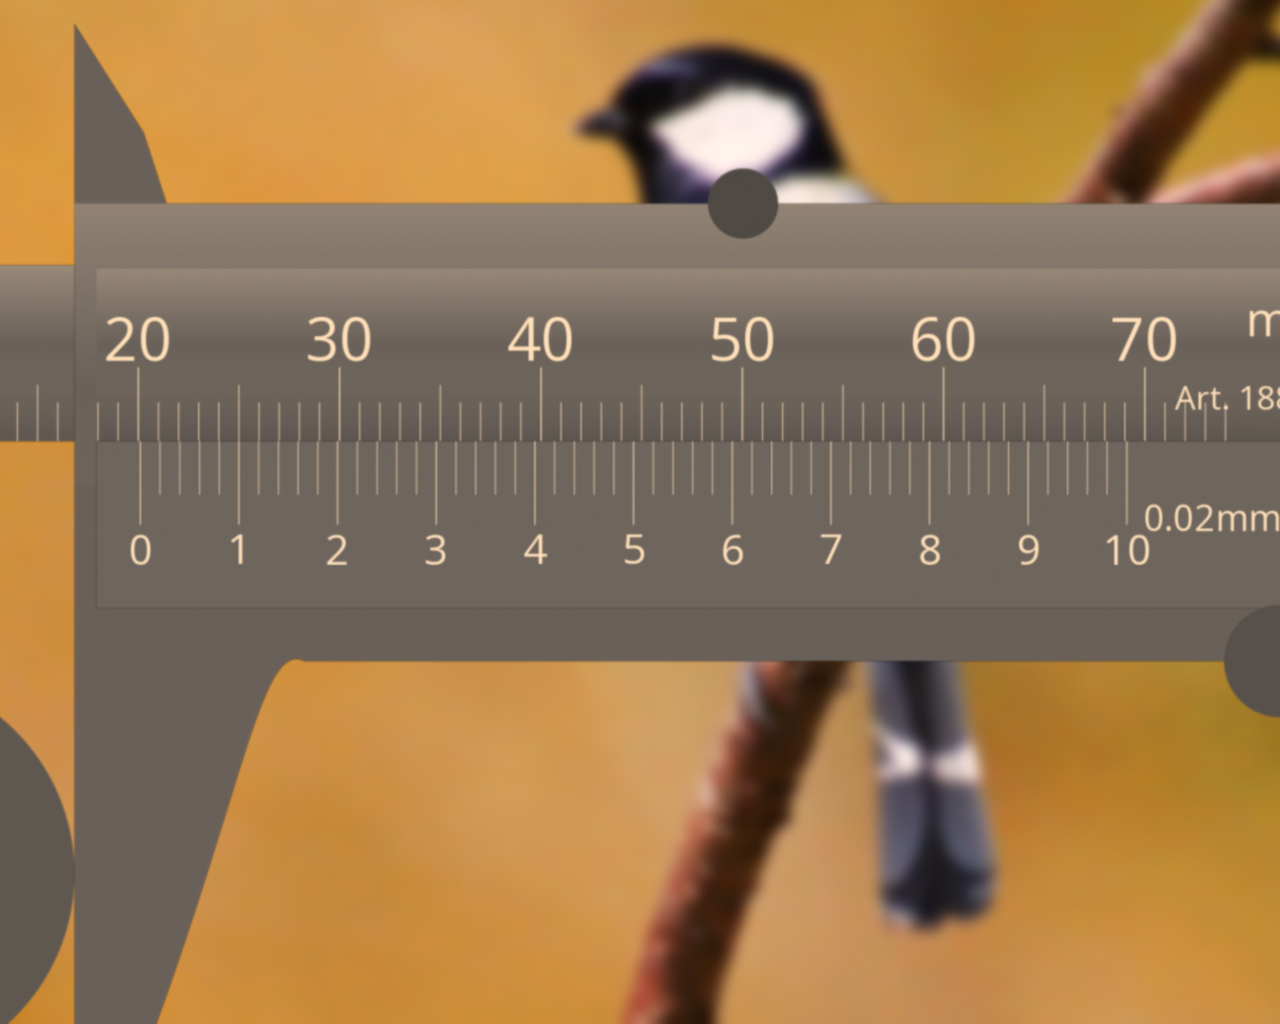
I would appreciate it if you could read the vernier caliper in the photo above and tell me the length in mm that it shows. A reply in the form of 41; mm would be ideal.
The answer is 20.1; mm
